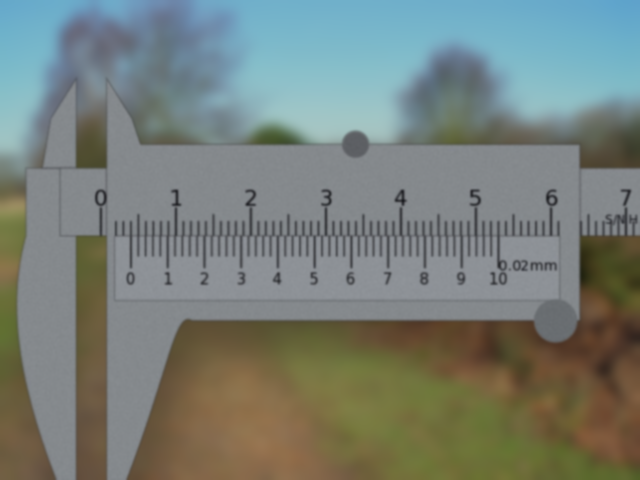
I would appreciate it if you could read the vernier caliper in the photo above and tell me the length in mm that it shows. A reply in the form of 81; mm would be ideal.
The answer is 4.0; mm
